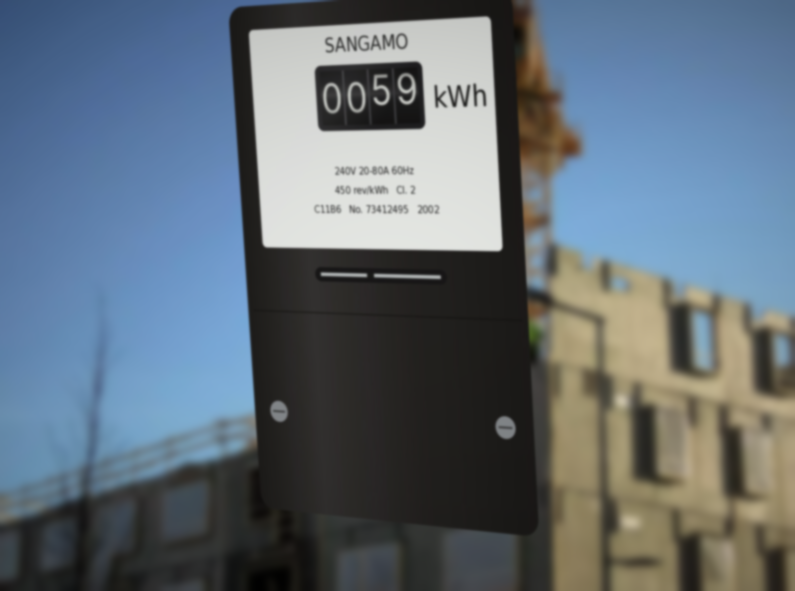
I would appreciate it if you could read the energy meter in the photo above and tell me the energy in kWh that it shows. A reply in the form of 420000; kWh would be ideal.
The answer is 59; kWh
